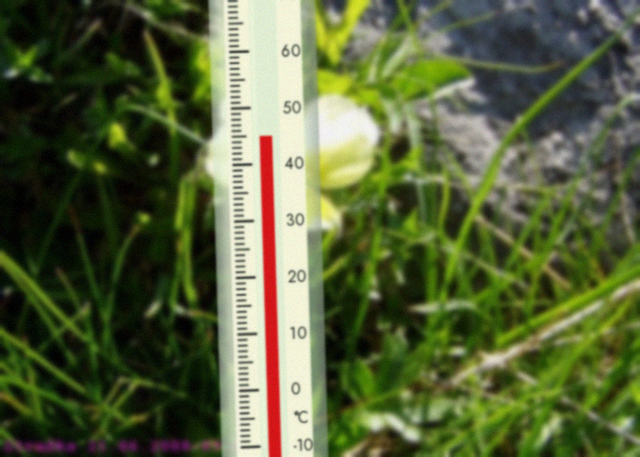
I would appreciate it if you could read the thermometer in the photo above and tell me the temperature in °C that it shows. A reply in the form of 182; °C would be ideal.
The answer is 45; °C
